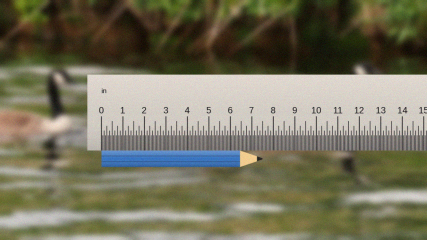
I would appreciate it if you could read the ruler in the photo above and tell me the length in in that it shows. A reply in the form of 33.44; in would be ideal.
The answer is 7.5; in
